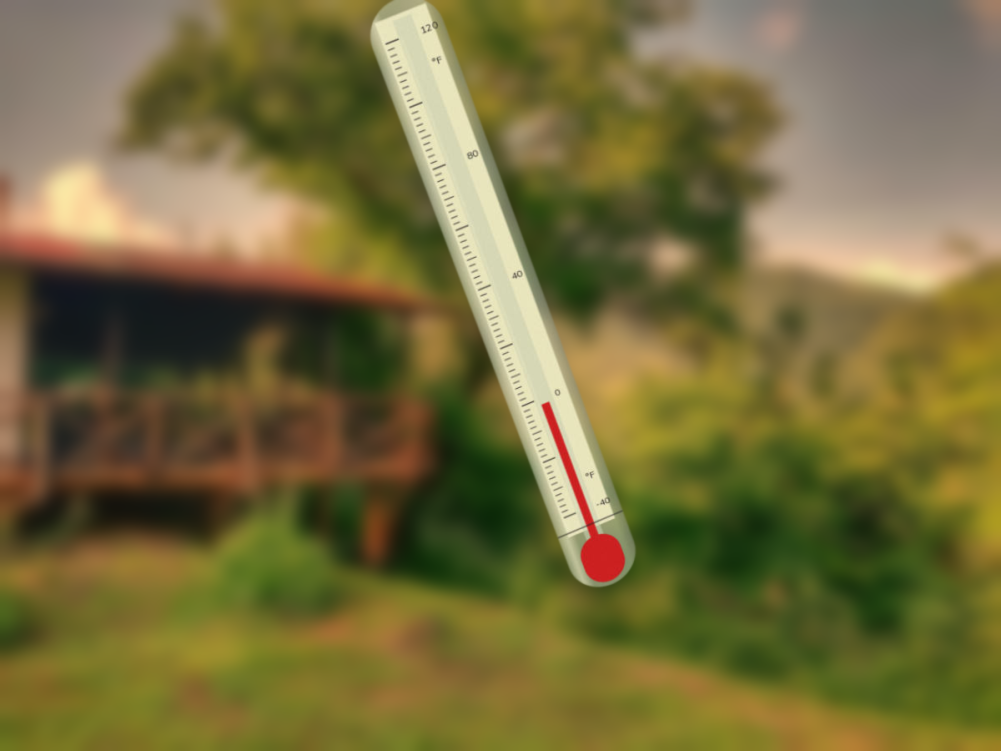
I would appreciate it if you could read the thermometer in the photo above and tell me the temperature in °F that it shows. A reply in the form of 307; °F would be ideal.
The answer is -2; °F
